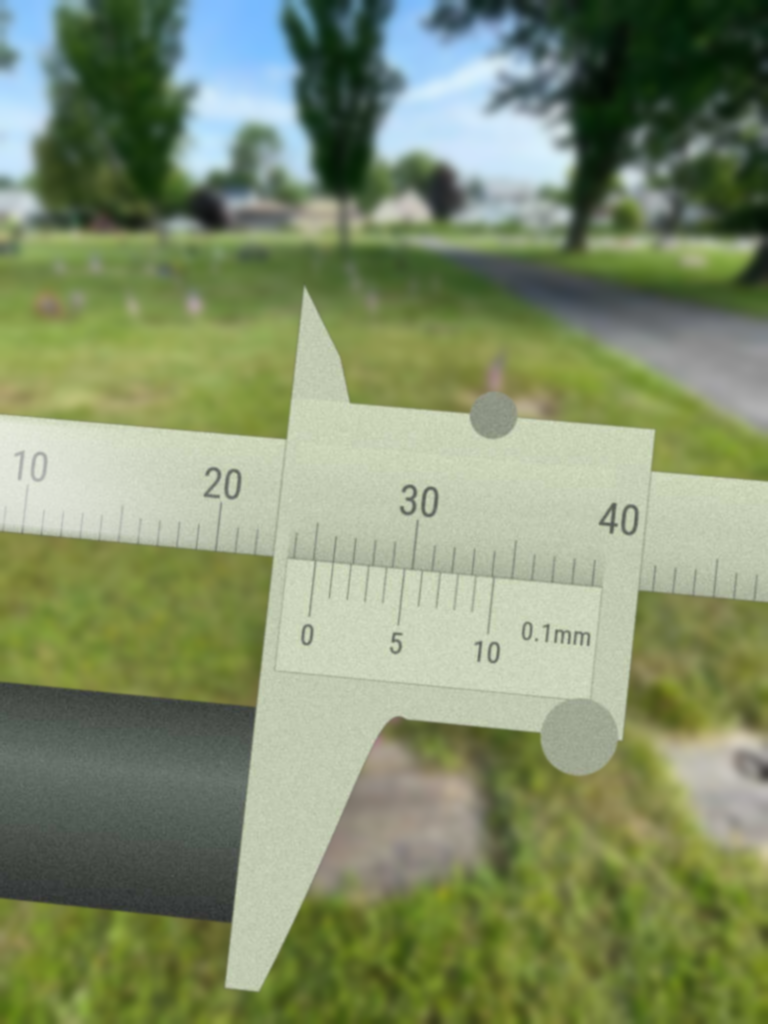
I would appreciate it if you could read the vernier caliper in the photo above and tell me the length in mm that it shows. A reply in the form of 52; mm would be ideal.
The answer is 25.1; mm
